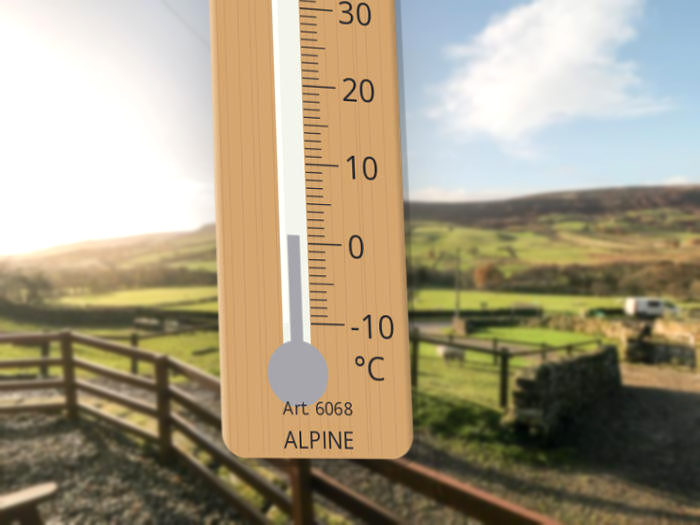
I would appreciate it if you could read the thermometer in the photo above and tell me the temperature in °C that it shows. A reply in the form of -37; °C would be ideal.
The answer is 1; °C
